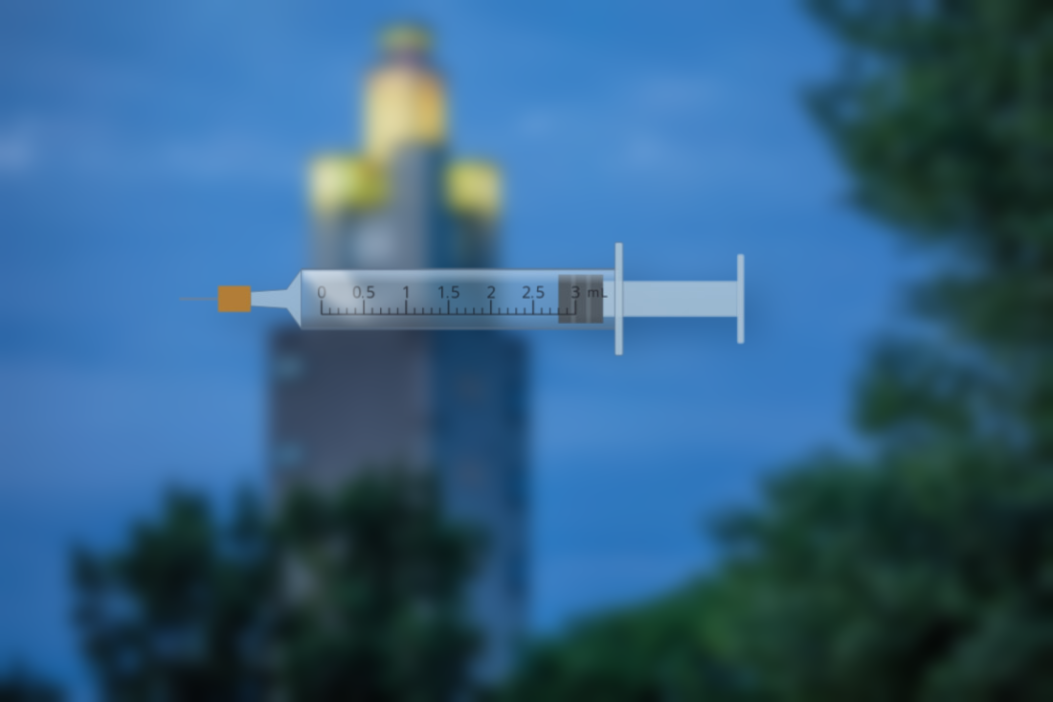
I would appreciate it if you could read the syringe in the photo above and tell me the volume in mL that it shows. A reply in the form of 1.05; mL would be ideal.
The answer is 2.8; mL
